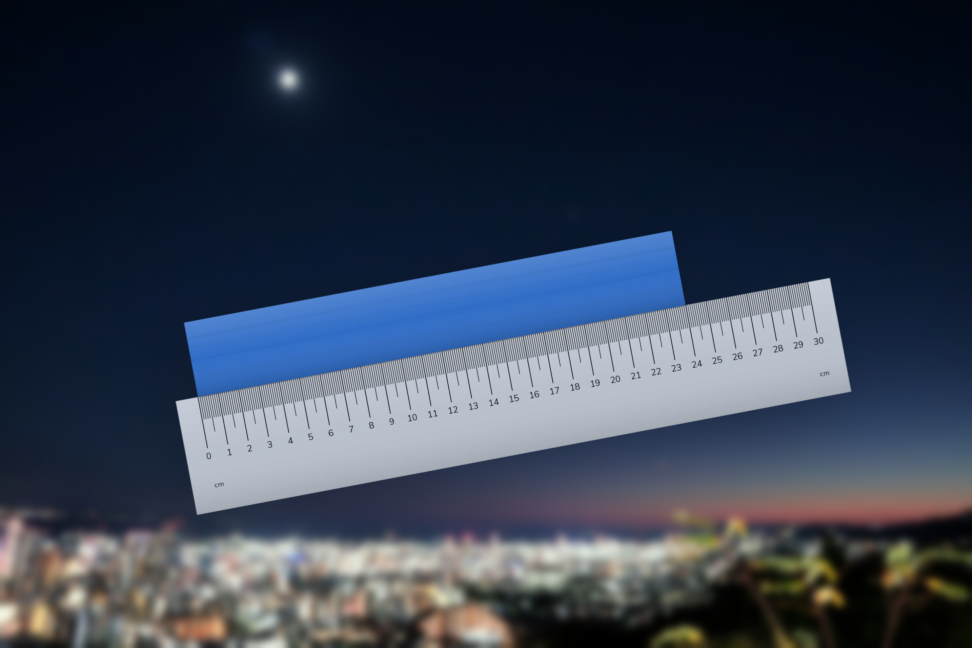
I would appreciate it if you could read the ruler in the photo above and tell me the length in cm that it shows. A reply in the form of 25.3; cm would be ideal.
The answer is 24; cm
